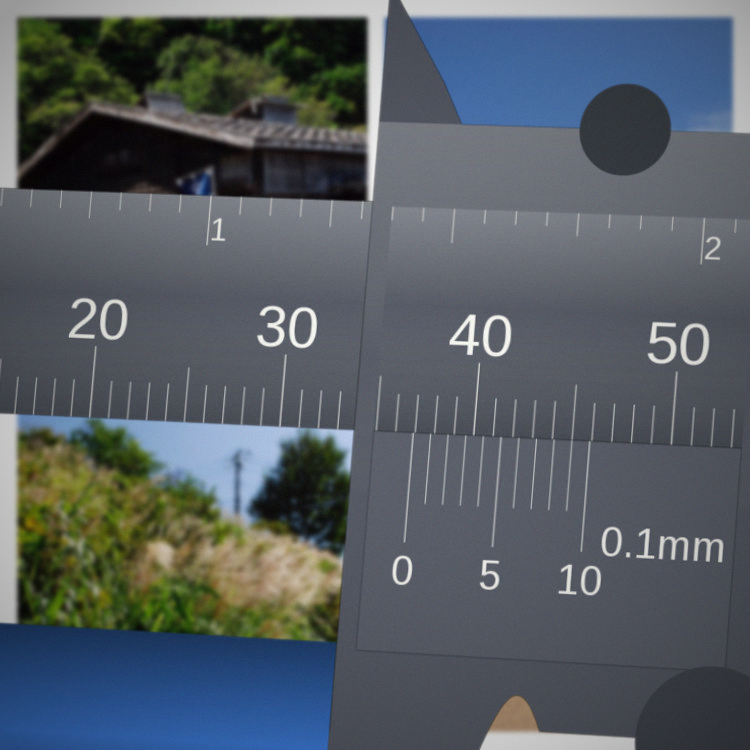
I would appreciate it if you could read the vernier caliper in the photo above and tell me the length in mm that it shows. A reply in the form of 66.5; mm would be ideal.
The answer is 36.9; mm
